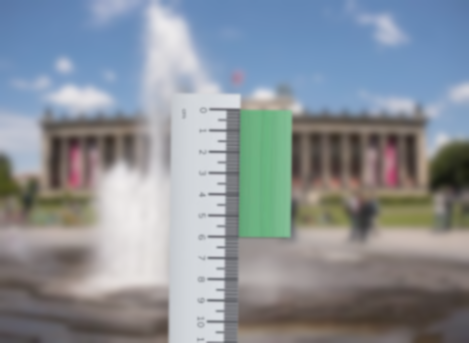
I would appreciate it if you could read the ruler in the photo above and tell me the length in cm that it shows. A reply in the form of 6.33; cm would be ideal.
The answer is 6; cm
